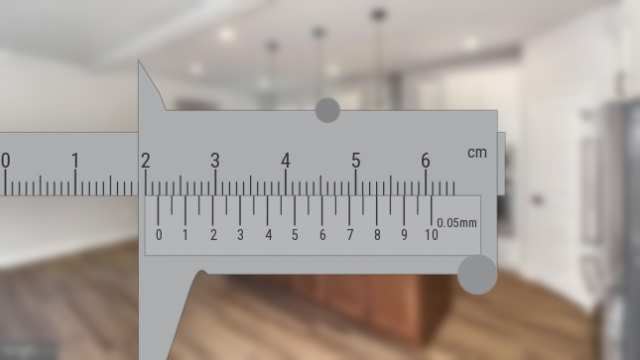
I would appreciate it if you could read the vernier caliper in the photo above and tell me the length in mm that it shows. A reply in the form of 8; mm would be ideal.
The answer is 21.8; mm
